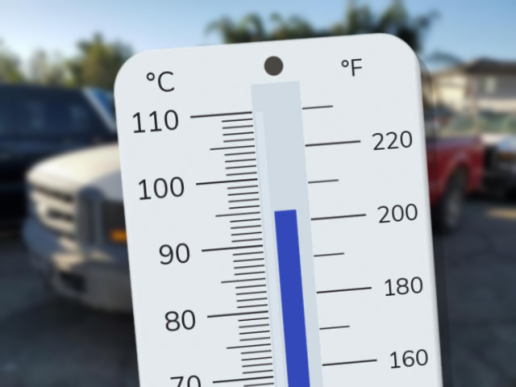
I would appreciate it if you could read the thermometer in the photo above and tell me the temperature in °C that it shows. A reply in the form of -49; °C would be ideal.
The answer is 95; °C
